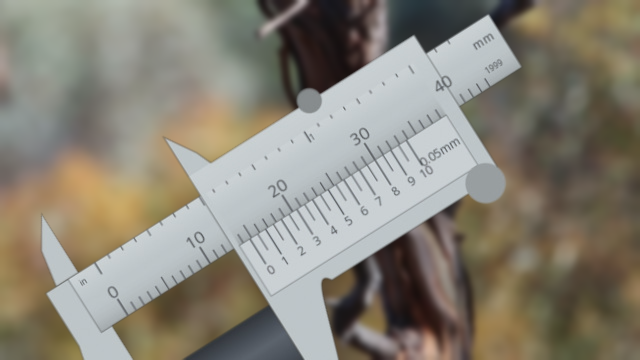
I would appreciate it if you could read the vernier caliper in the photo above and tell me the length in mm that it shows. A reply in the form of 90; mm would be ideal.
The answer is 14.8; mm
